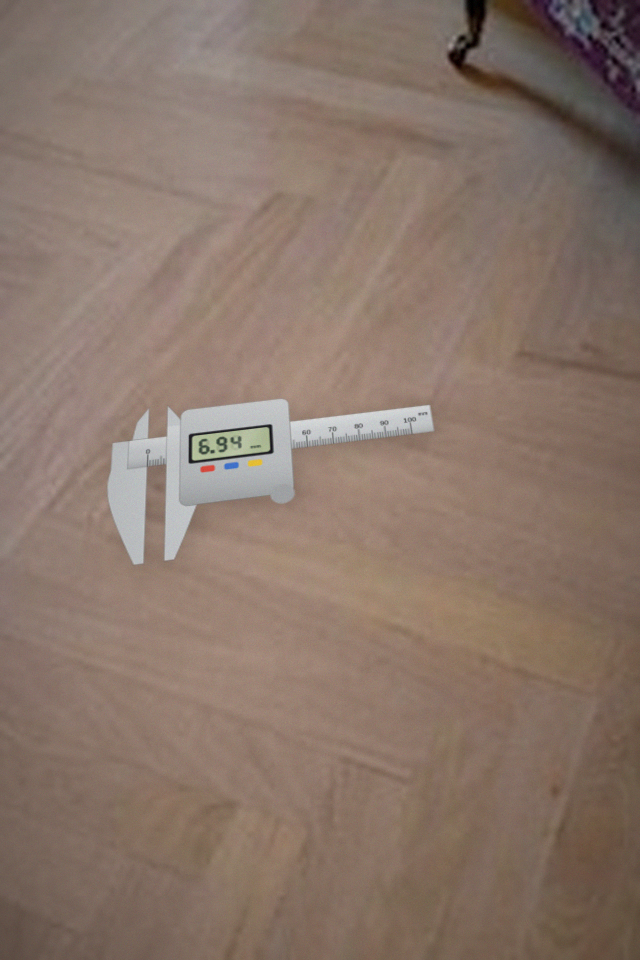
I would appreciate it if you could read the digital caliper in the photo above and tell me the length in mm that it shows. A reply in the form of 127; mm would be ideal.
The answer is 6.94; mm
